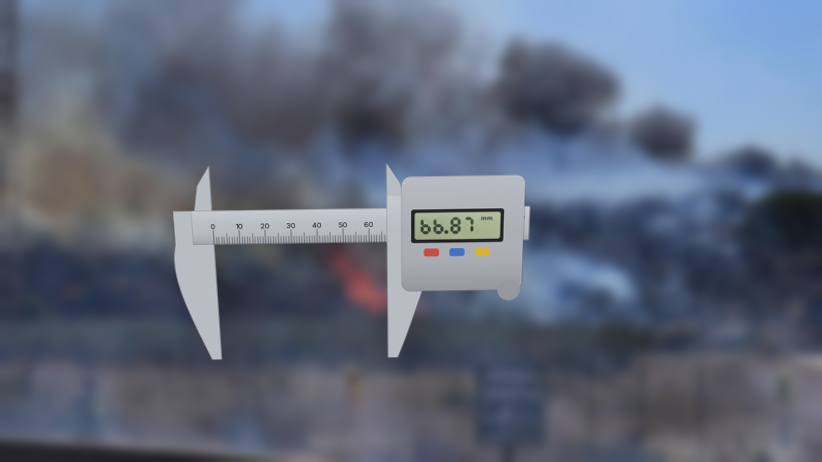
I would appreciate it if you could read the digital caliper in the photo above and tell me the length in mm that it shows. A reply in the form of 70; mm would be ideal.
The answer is 66.87; mm
